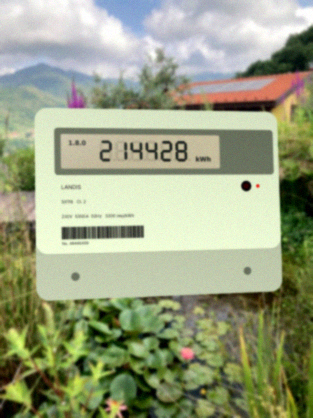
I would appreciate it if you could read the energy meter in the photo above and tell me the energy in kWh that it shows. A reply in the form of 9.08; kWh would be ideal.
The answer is 214428; kWh
